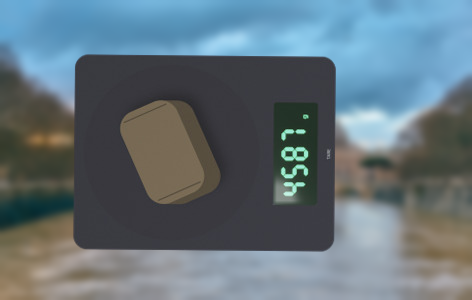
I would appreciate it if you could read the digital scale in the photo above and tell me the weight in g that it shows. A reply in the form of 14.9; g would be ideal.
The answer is 4587; g
